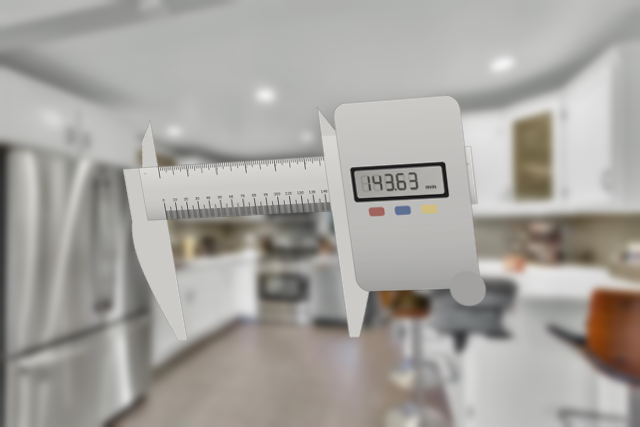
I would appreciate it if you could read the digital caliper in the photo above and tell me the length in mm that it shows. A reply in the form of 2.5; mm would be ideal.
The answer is 143.63; mm
